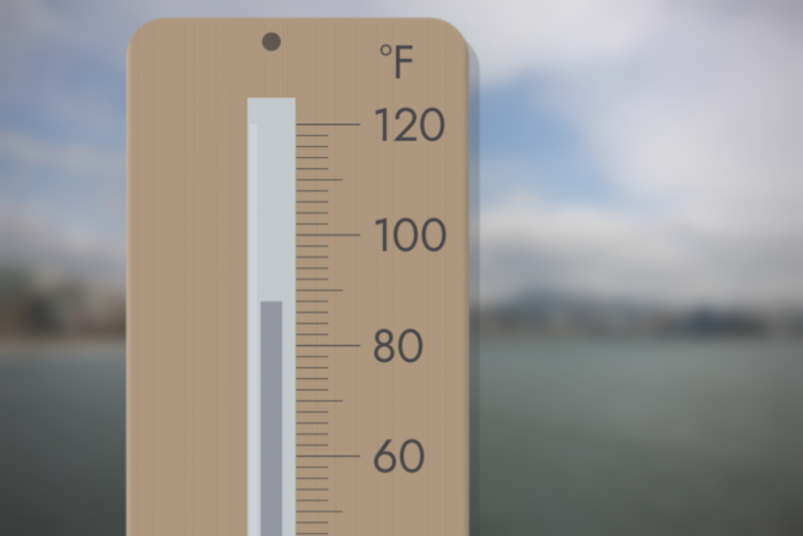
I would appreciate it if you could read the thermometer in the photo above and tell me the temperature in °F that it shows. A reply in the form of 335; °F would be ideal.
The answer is 88; °F
